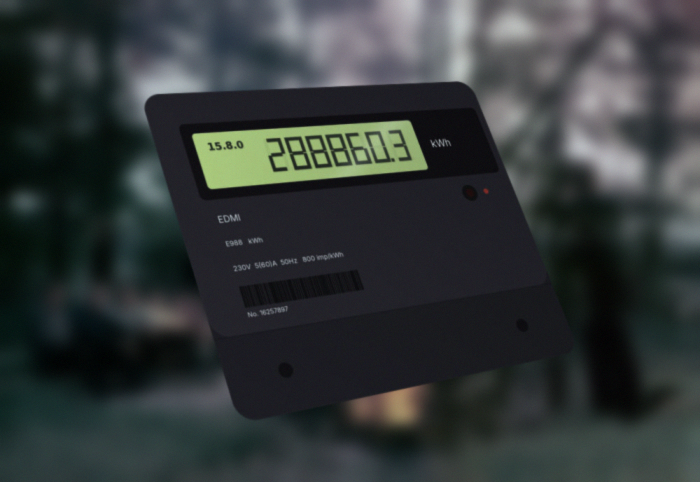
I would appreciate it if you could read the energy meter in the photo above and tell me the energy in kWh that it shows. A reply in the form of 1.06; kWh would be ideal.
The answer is 288860.3; kWh
